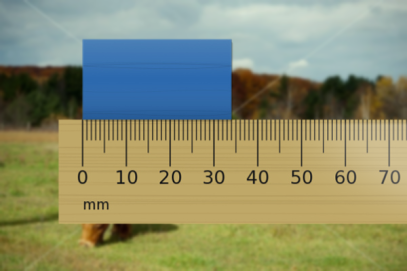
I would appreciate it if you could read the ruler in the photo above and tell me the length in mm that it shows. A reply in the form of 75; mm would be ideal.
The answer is 34; mm
